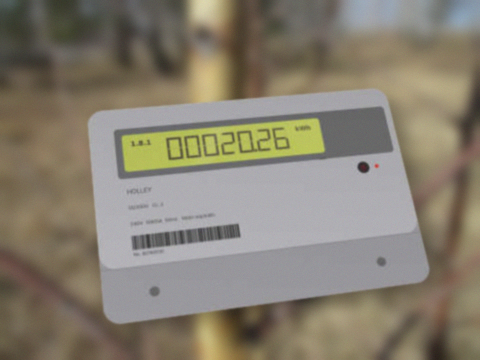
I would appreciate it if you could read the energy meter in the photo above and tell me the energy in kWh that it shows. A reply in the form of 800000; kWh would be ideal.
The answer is 20.26; kWh
